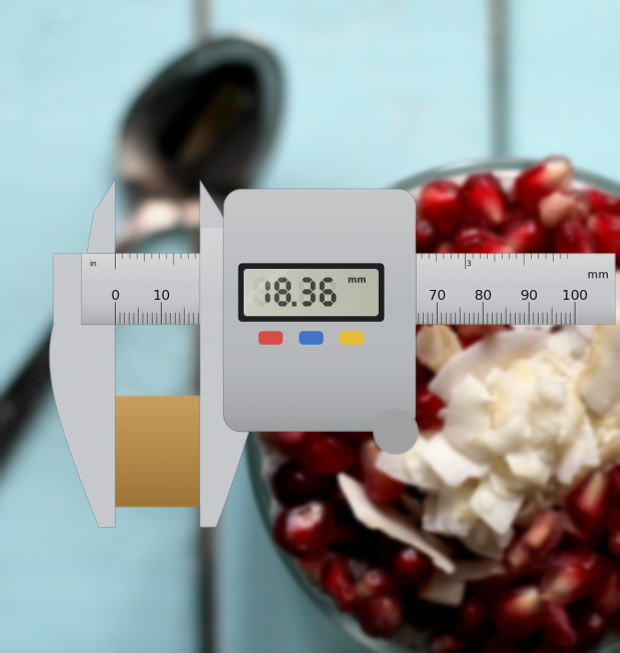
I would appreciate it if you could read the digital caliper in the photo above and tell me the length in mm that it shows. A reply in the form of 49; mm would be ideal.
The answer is 18.36; mm
